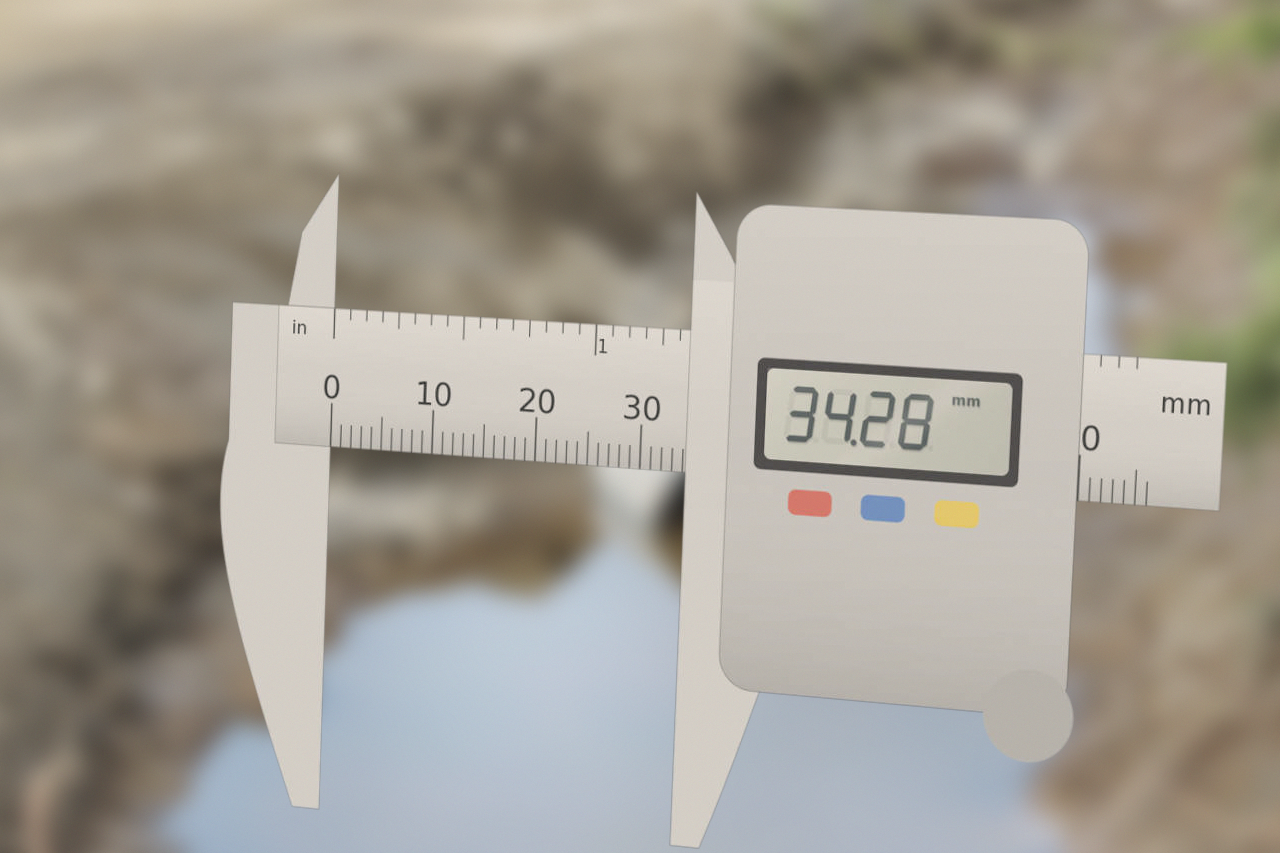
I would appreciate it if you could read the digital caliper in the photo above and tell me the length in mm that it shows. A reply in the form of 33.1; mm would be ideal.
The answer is 34.28; mm
